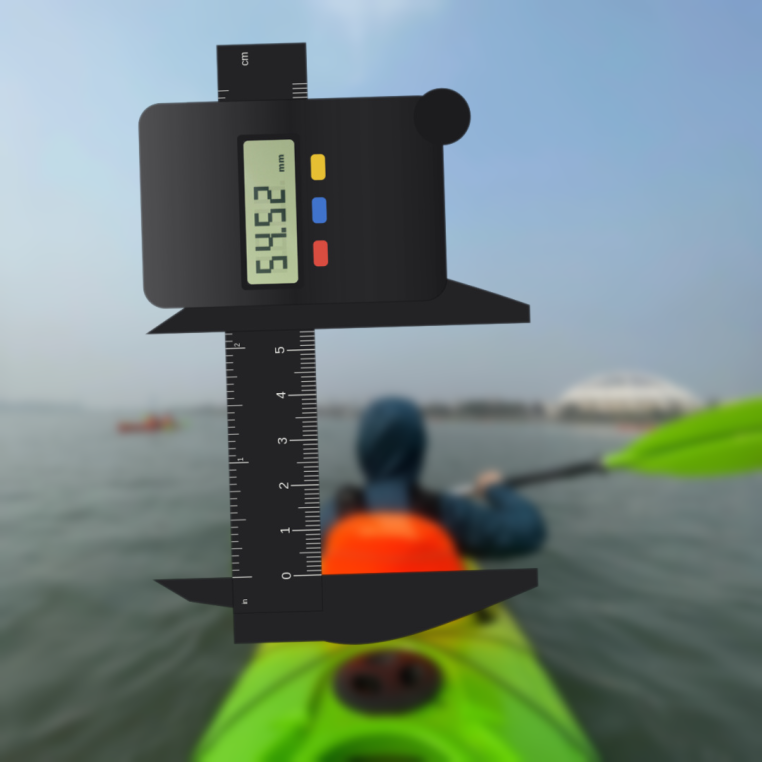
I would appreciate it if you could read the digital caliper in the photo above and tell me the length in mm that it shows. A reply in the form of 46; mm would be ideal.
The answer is 54.52; mm
